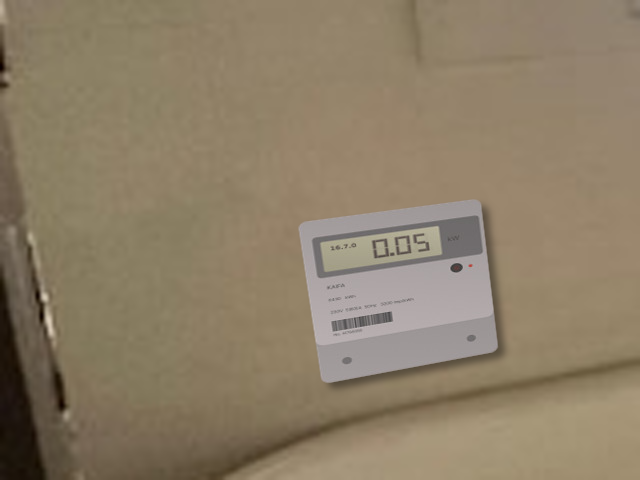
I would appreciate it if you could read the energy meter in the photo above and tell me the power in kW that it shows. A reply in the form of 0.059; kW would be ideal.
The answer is 0.05; kW
